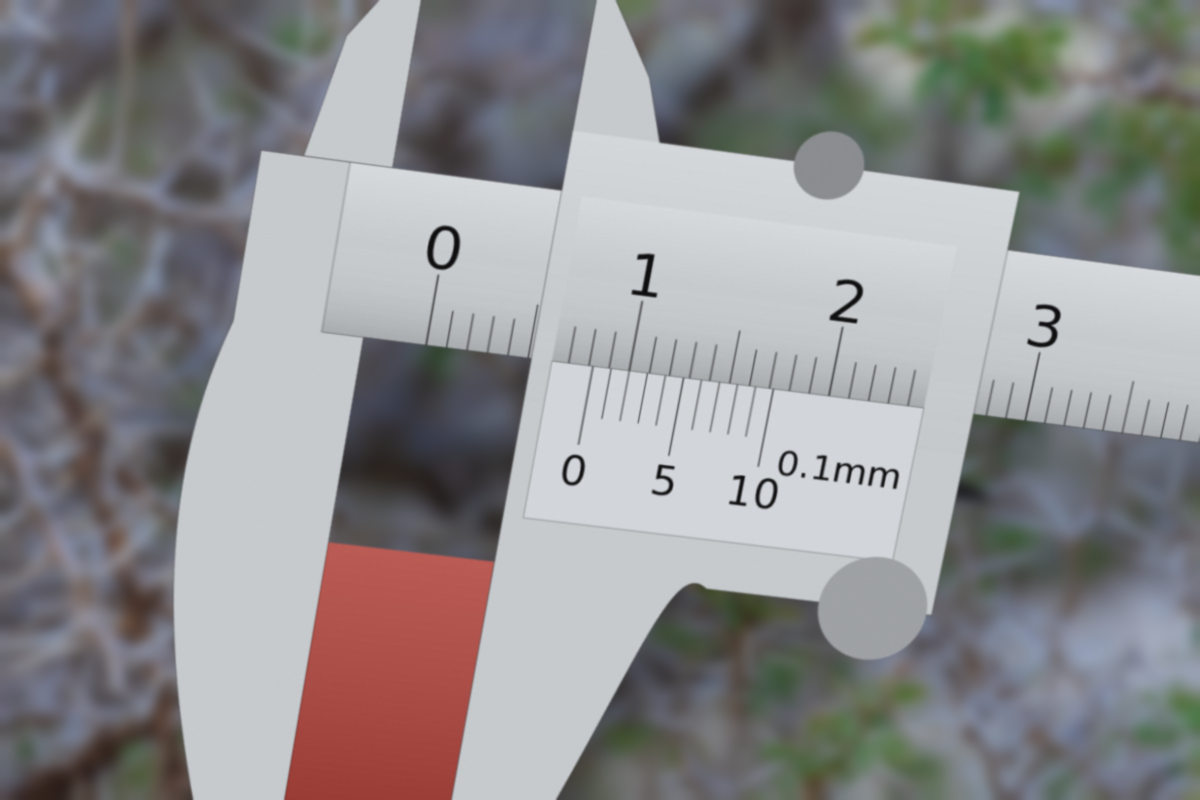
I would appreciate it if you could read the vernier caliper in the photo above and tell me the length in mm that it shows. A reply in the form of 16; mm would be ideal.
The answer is 8.2; mm
